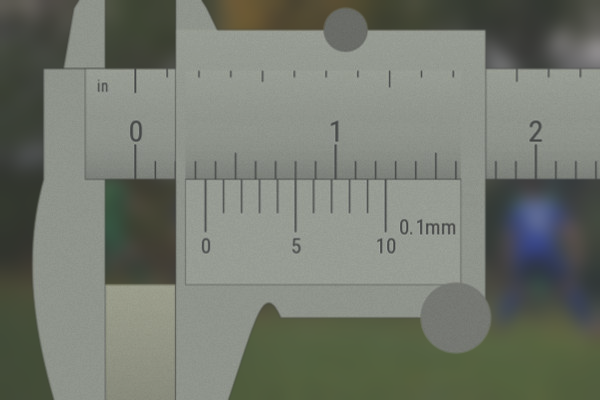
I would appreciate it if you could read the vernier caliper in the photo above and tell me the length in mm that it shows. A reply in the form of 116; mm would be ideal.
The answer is 3.5; mm
